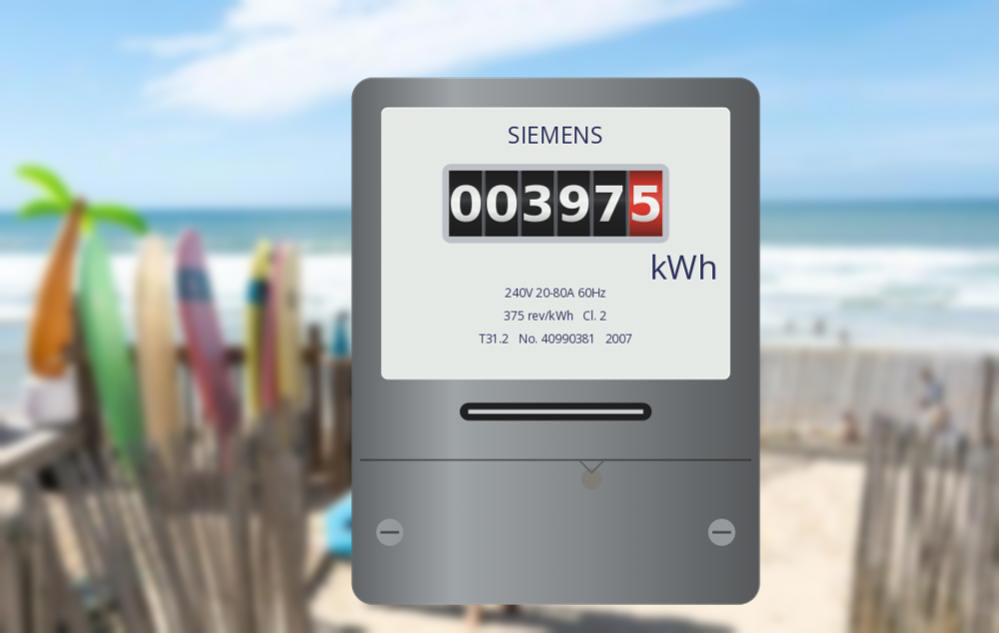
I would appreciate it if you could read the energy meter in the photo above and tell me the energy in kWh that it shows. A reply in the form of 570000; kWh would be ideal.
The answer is 397.5; kWh
